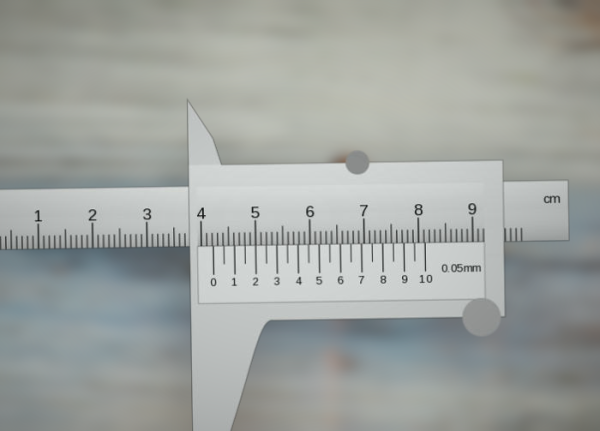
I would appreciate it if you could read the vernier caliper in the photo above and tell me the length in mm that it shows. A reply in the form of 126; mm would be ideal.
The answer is 42.2; mm
